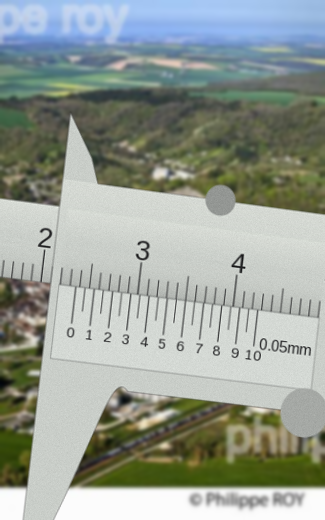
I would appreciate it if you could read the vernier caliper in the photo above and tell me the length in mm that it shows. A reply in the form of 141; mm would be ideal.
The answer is 23.6; mm
